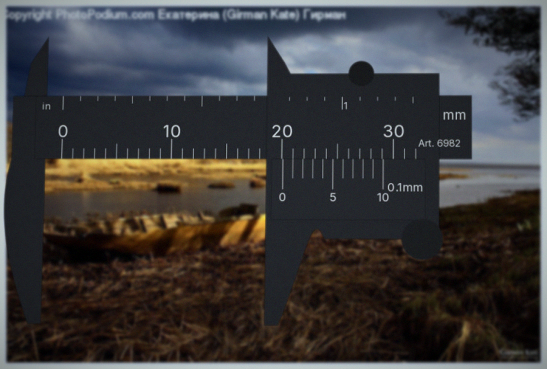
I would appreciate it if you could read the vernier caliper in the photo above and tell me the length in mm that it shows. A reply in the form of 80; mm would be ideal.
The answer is 20.1; mm
